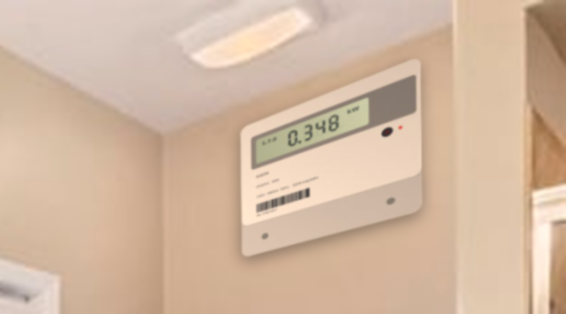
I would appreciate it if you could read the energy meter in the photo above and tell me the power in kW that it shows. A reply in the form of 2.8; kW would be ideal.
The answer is 0.348; kW
